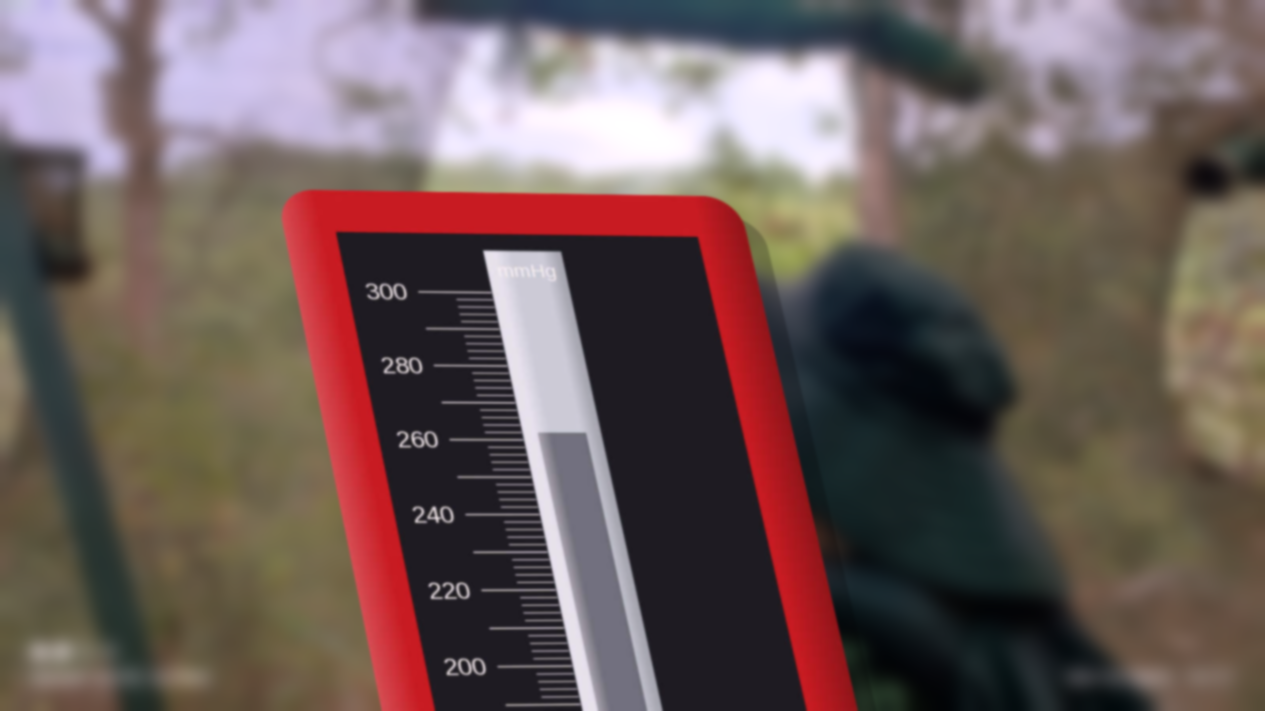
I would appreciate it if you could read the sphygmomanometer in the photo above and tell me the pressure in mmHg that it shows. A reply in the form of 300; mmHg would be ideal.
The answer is 262; mmHg
